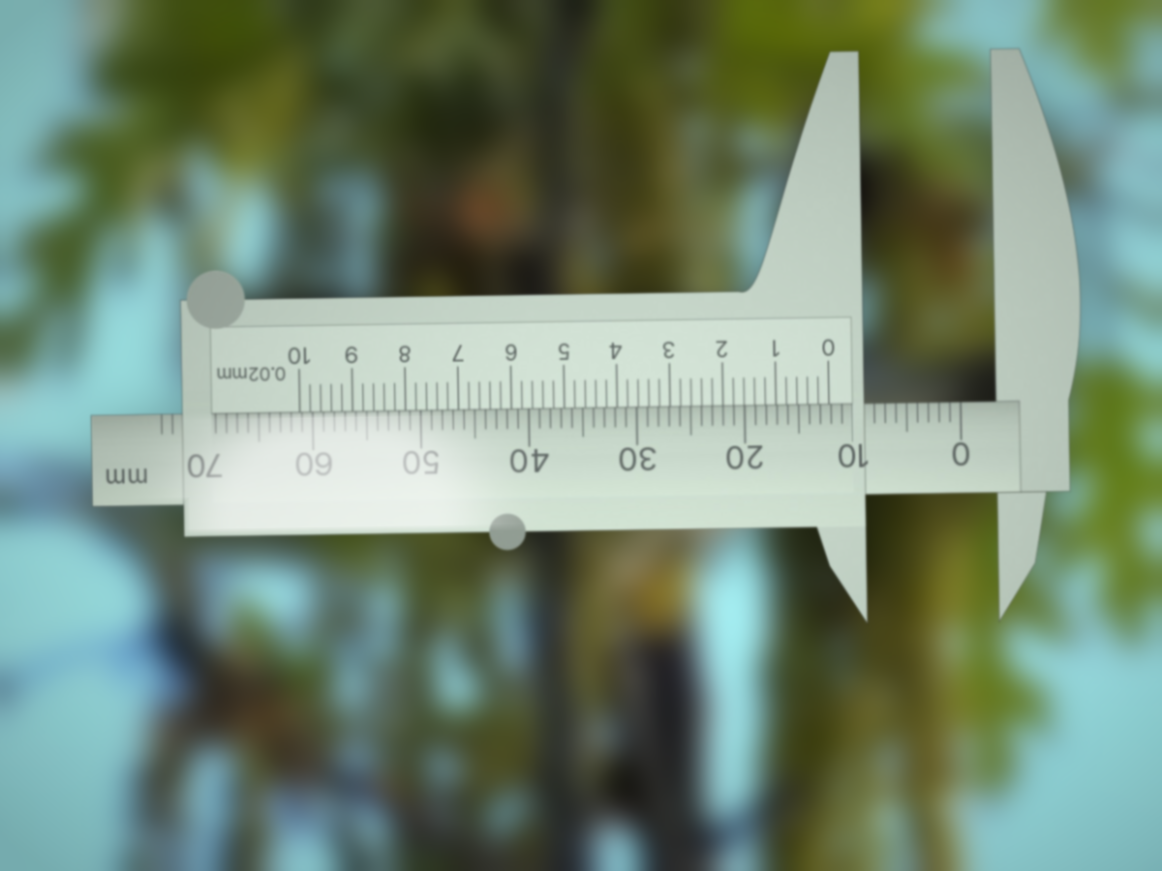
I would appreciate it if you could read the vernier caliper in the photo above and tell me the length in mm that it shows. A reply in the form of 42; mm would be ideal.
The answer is 12.2; mm
